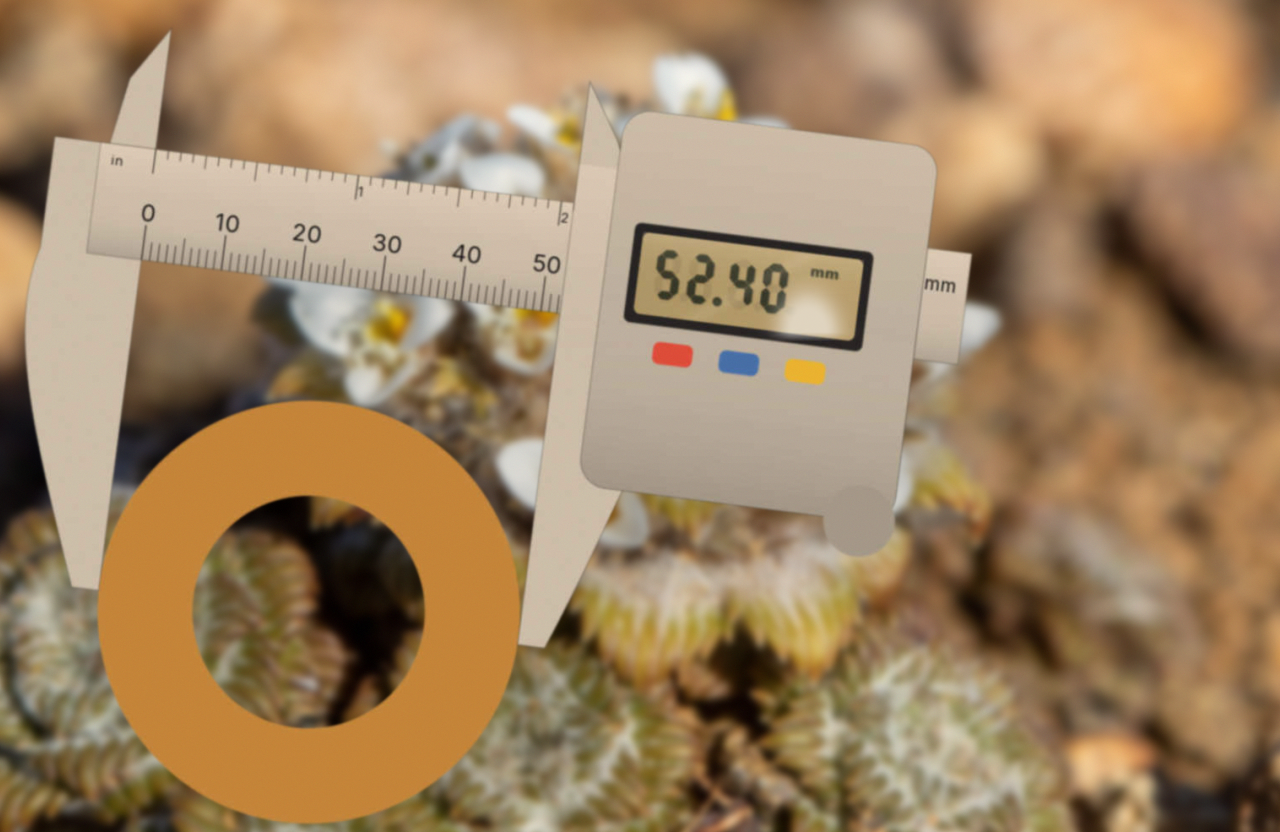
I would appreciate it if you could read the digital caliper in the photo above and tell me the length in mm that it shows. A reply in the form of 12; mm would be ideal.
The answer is 52.40; mm
